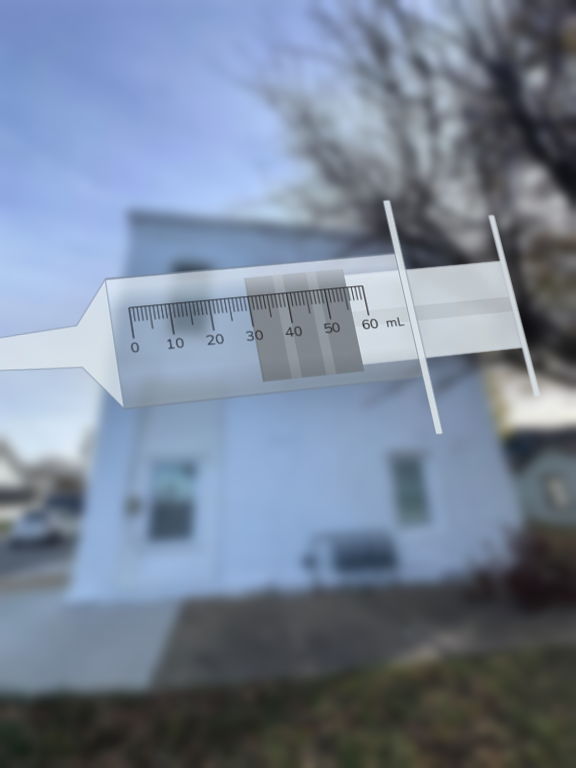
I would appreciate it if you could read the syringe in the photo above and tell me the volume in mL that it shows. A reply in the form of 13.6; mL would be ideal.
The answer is 30; mL
